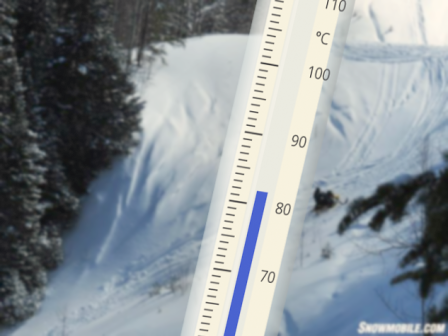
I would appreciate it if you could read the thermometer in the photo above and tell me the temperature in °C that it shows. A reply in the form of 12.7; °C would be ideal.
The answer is 82; °C
